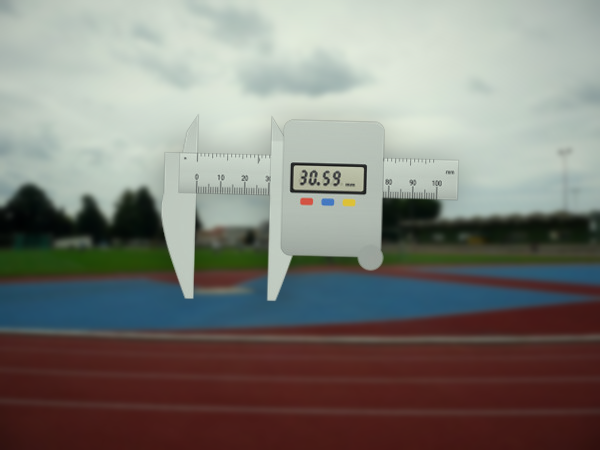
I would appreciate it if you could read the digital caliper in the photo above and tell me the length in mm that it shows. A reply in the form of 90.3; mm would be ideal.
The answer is 30.59; mm
